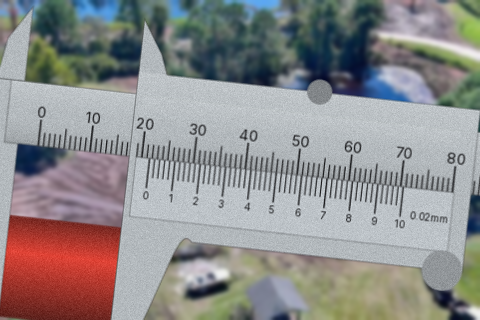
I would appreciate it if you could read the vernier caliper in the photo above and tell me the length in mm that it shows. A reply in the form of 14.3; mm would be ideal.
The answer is 21.5; mm
